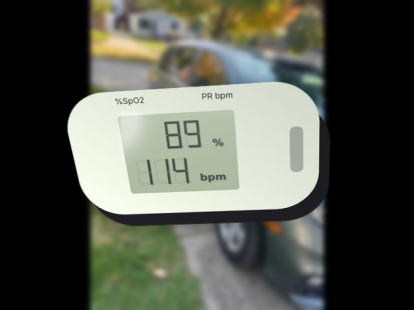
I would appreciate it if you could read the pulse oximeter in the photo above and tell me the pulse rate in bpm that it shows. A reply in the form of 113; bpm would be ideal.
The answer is 114; bpm
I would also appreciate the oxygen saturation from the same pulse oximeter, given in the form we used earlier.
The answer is 89; %
